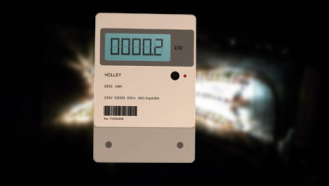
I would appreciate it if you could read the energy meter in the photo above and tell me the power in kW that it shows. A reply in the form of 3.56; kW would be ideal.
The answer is 0.2; kW
